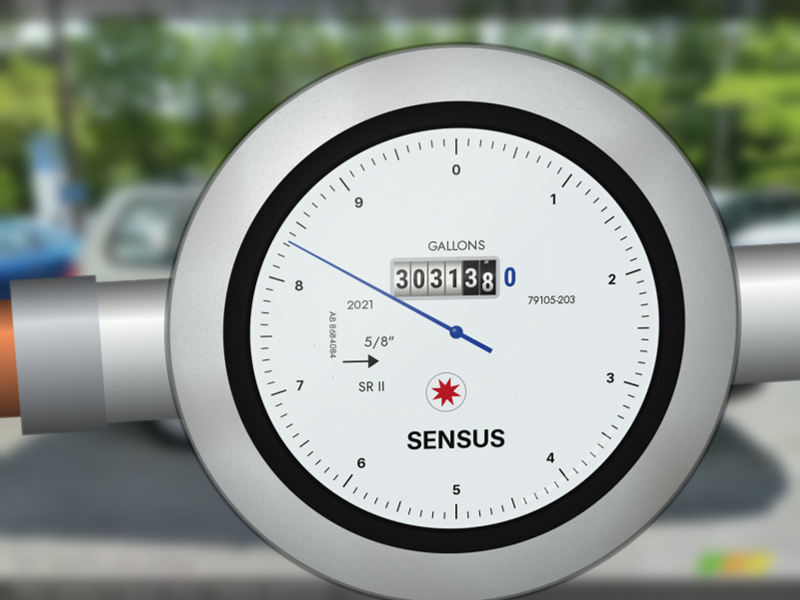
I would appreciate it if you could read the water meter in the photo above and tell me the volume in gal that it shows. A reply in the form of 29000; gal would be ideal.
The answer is 3031378.3; gal
